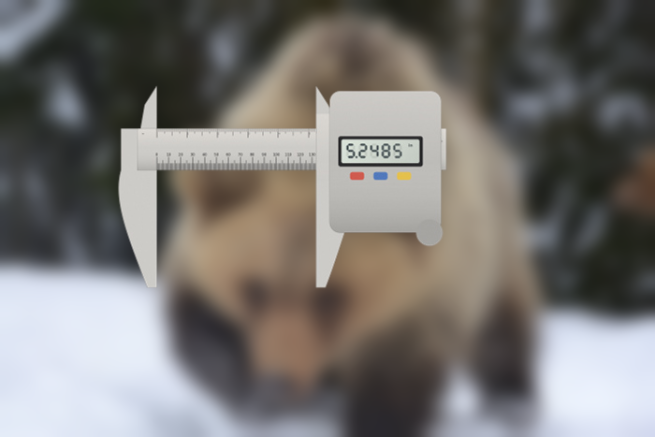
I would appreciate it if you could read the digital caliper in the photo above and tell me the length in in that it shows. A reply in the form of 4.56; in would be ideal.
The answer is 5.2485; in
